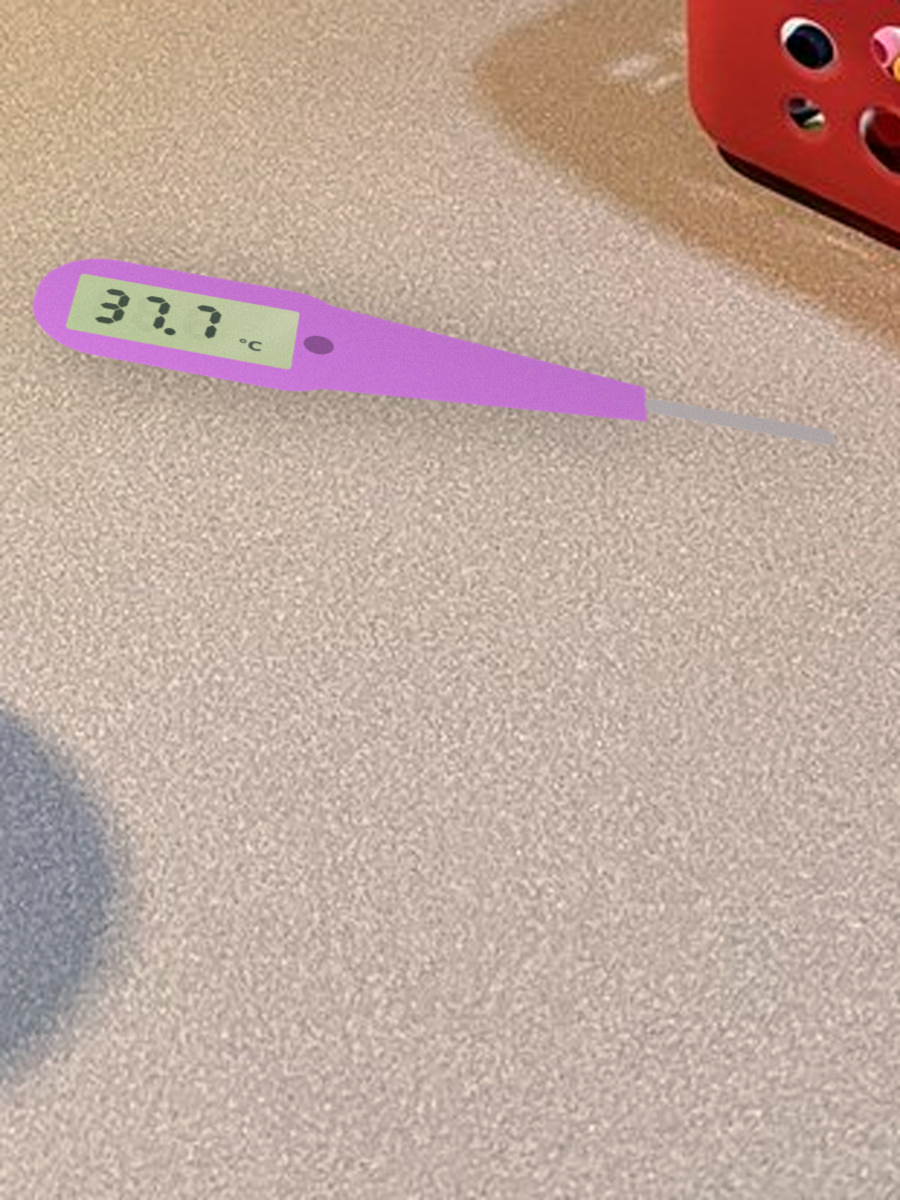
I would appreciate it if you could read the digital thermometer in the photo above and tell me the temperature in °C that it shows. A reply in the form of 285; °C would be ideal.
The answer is 37.7; °C
